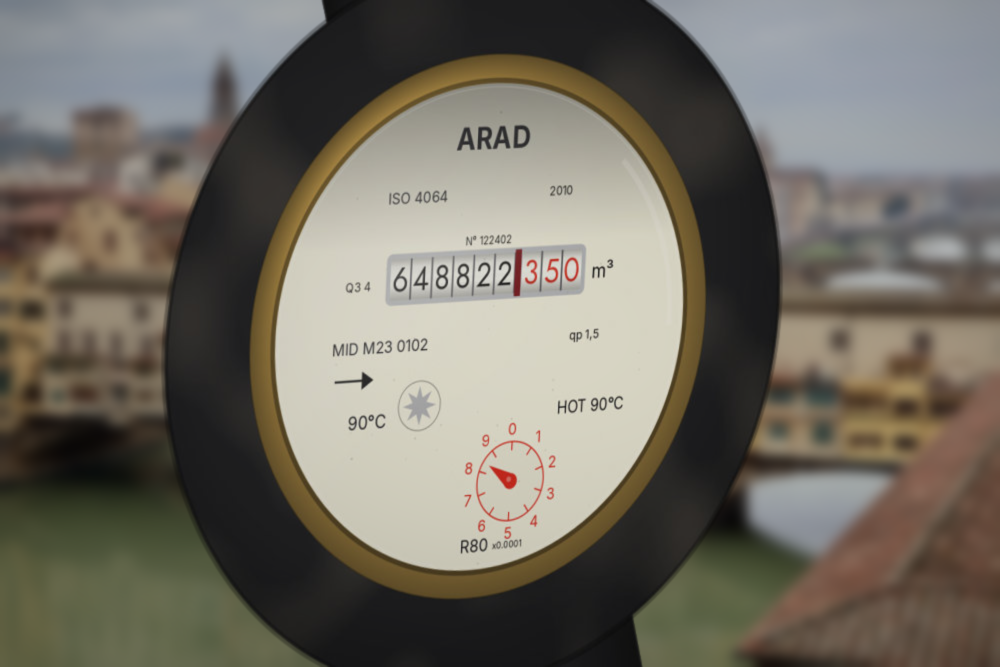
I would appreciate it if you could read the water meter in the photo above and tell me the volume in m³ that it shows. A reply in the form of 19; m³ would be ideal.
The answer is 648822.3508; m³
